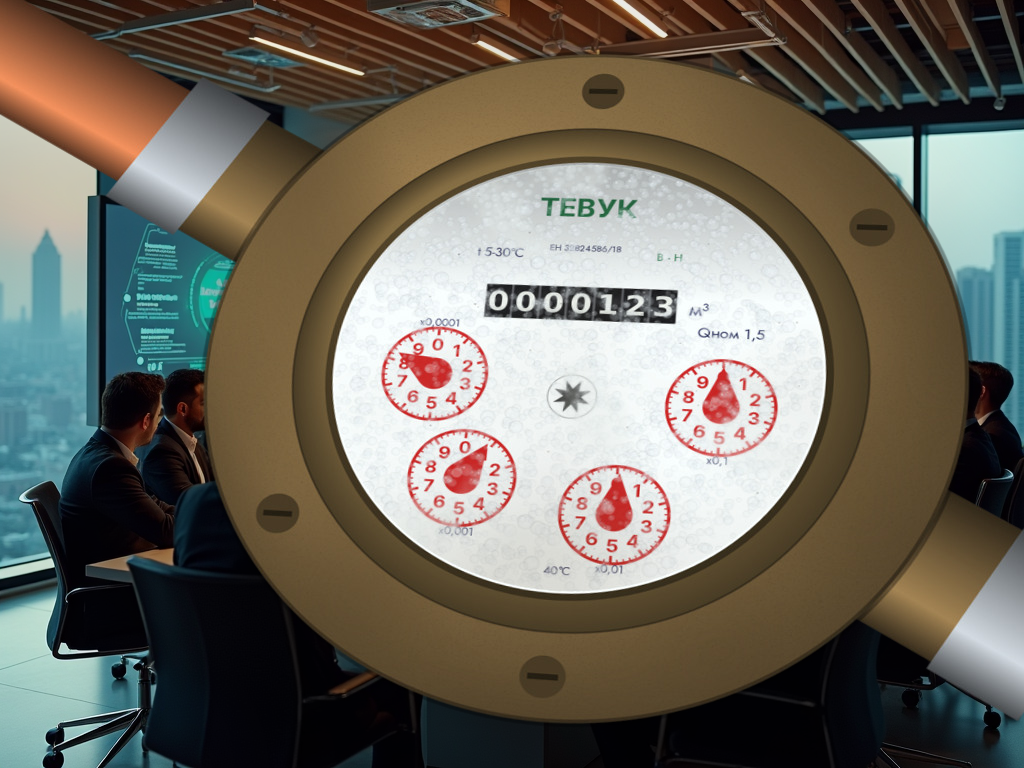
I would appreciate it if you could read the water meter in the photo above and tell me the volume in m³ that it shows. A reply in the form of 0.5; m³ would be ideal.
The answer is 123.0008; m³
